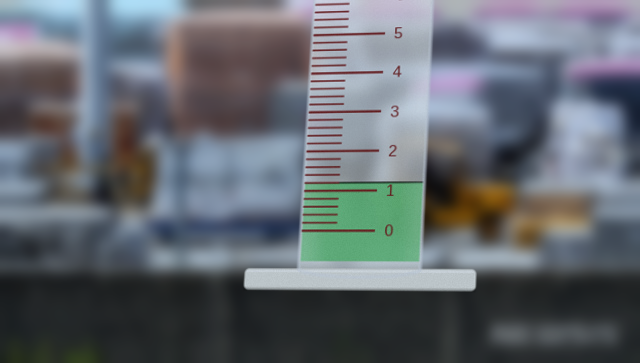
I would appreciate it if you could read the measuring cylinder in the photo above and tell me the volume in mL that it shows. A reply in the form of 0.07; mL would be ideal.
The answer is 1.2; mL
